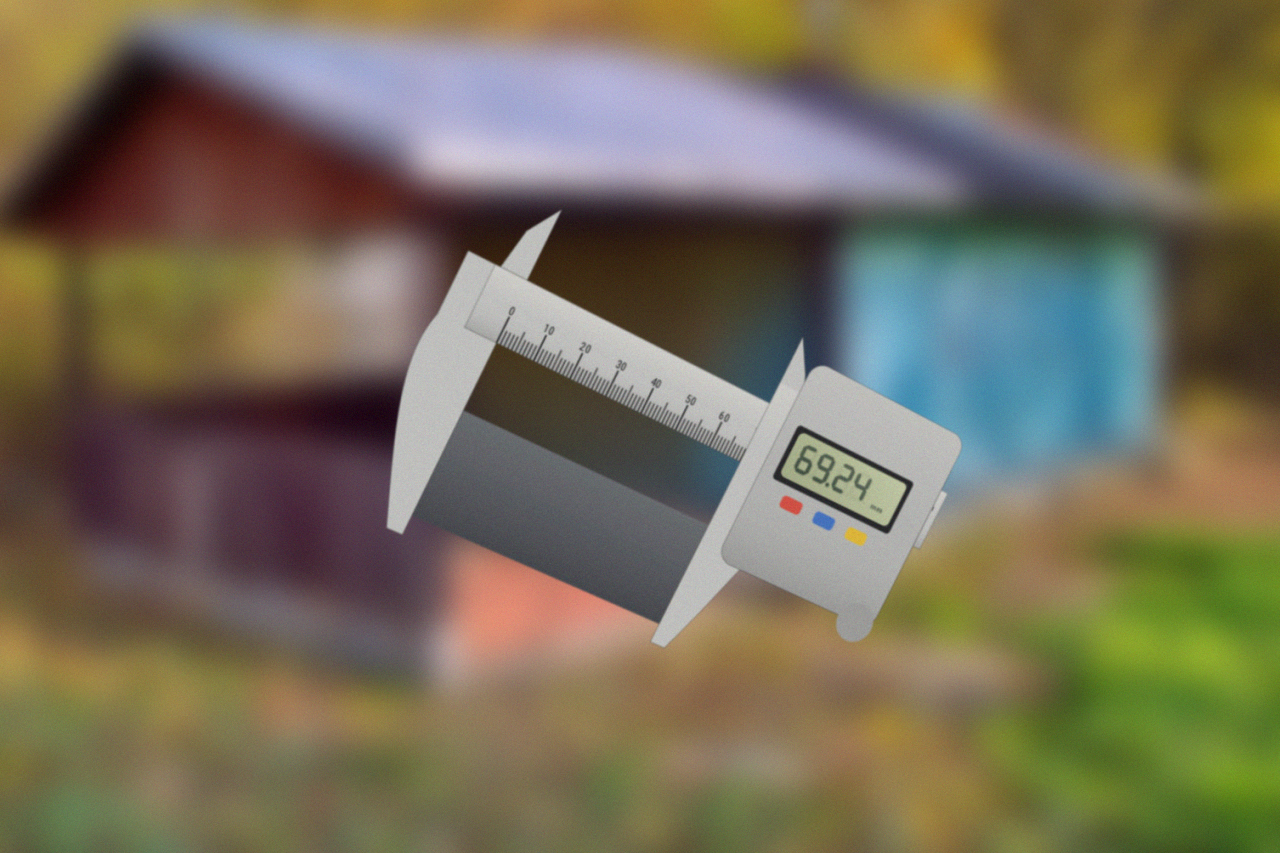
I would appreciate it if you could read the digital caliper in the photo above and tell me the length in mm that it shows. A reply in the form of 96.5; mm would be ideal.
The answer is 69.24; mm
